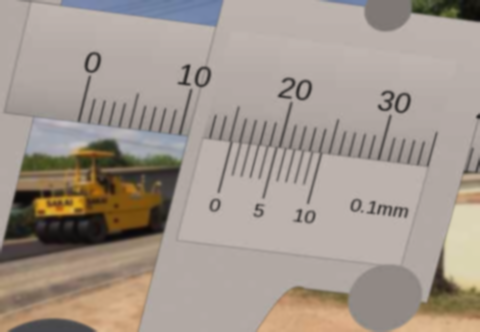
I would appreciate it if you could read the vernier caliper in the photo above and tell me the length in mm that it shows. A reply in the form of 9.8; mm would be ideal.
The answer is 15.2; mm
